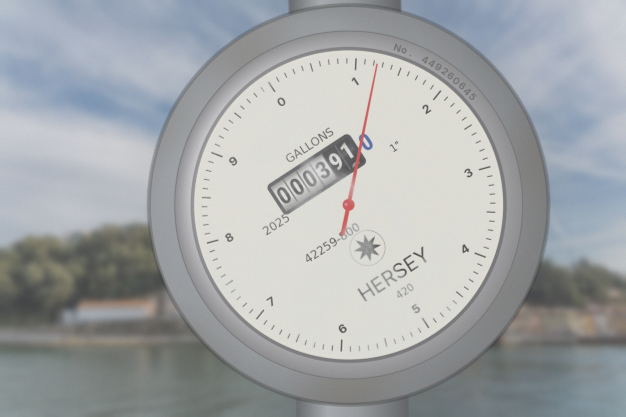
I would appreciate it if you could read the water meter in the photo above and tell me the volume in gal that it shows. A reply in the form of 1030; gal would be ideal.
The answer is 3911.2; gal
